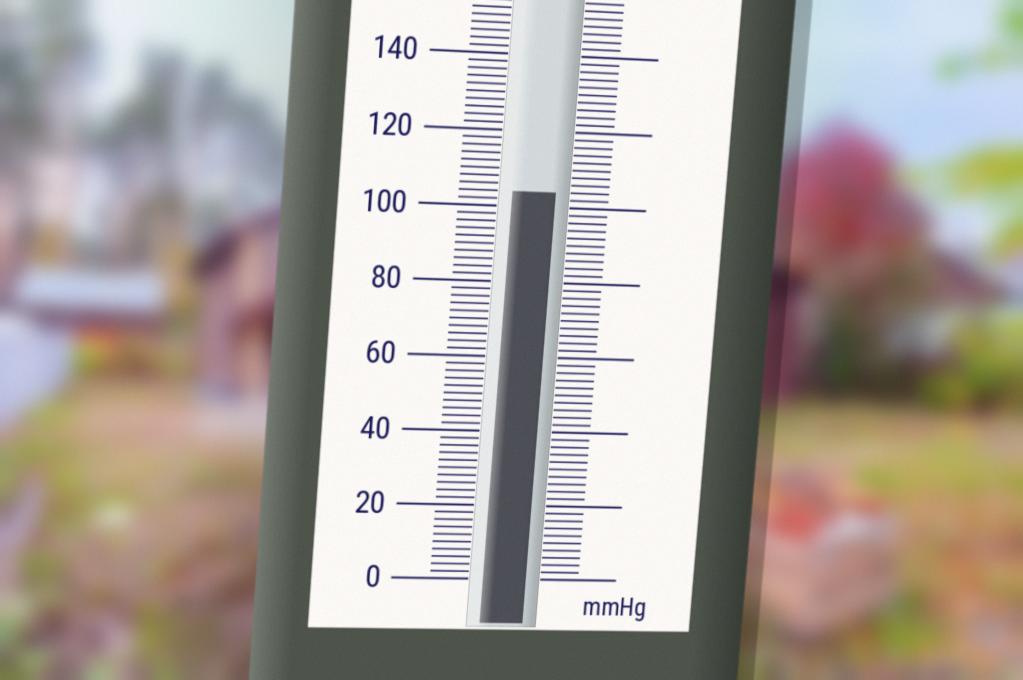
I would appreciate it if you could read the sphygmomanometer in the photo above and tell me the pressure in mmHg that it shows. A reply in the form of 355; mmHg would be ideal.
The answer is 104; mmHg
